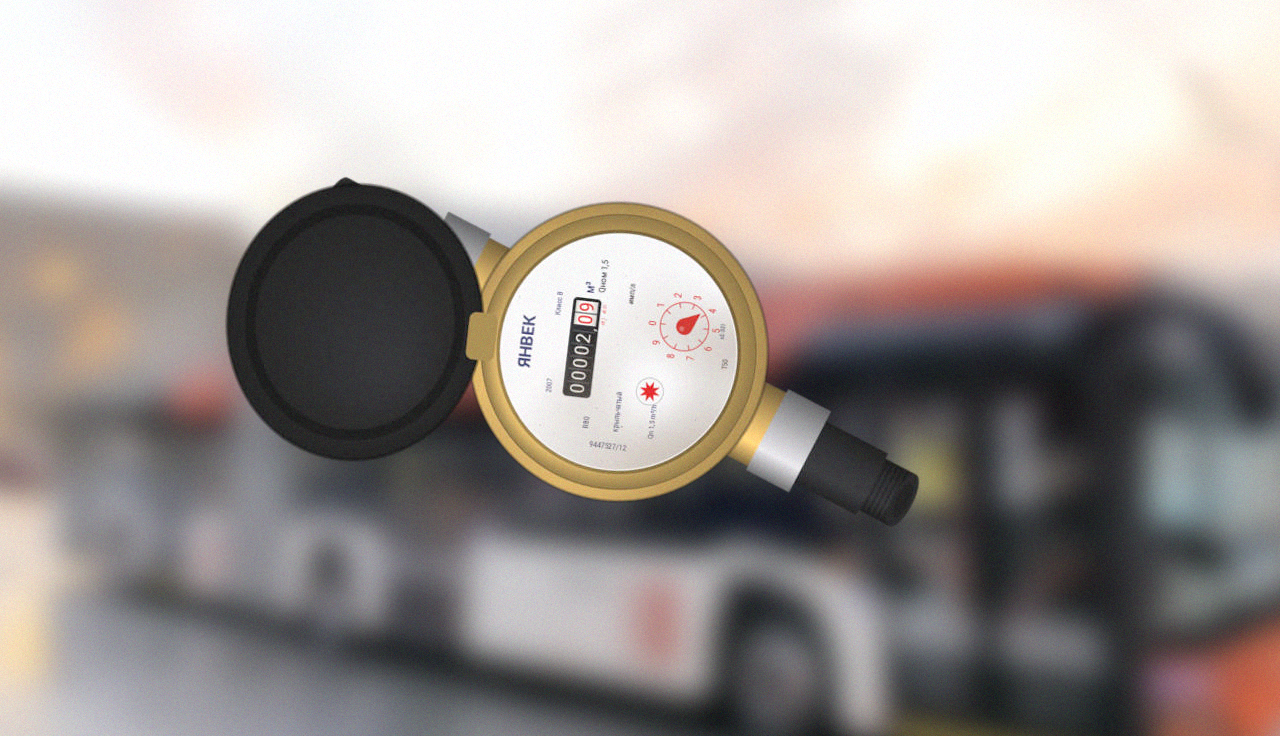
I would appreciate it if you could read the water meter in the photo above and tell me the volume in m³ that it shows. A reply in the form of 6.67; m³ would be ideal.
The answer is 2.093; m³
